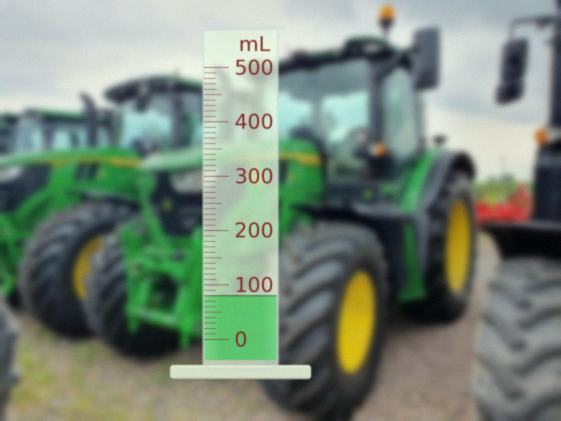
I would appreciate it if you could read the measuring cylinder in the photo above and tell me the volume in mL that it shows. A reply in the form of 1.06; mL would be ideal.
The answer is 80; mL
